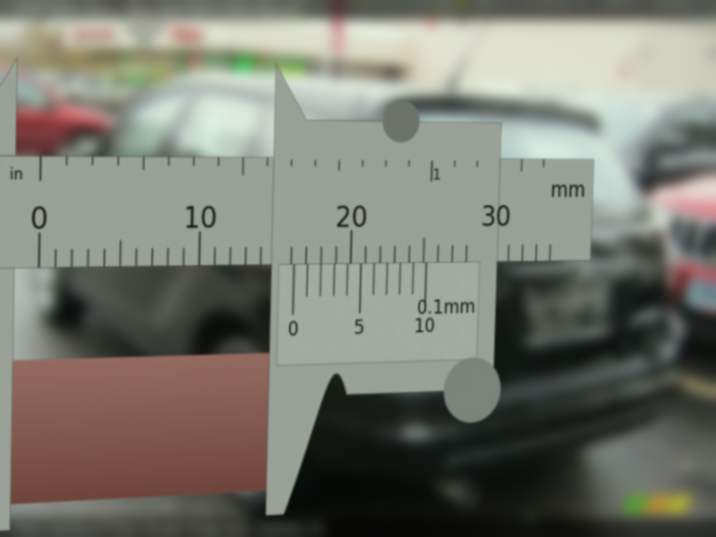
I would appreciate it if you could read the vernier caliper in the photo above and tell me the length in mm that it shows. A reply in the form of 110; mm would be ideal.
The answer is 16.2; mm
